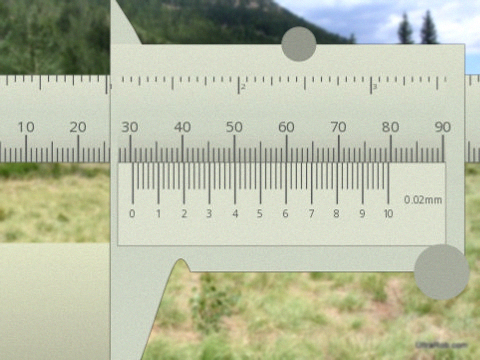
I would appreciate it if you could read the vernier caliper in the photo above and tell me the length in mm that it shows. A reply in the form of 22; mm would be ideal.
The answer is 30.5; mm
